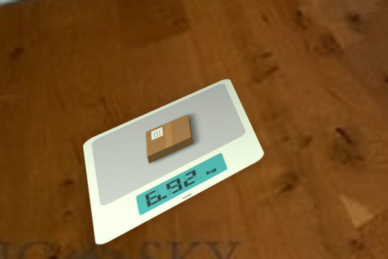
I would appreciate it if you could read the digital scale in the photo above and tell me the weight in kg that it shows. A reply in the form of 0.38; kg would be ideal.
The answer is 6.92; kg
